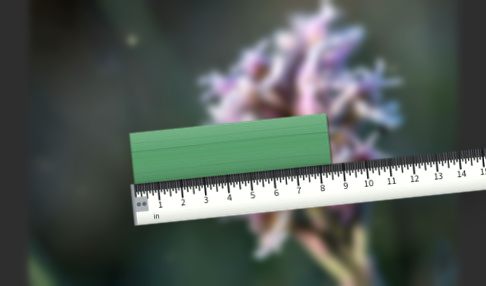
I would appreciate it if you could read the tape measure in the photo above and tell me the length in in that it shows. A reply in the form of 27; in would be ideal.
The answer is 8.5; in
